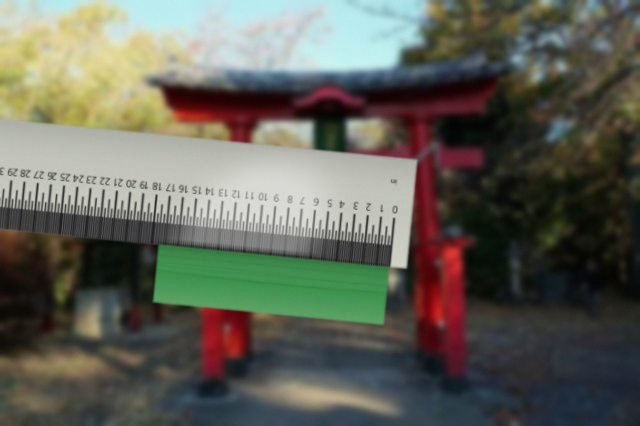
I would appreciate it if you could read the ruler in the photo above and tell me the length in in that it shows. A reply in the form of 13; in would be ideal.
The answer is 17.5; in
